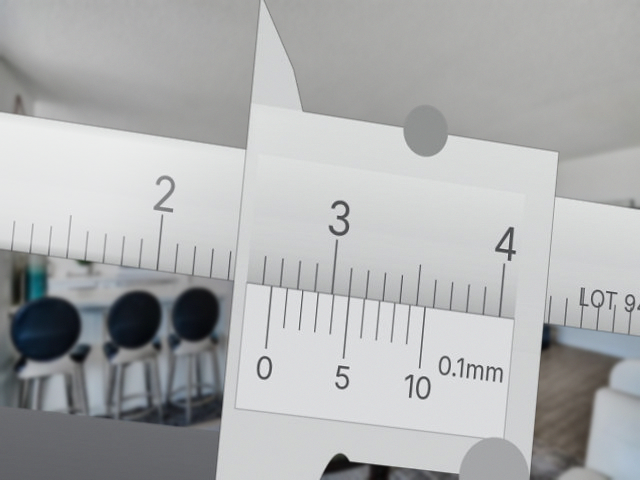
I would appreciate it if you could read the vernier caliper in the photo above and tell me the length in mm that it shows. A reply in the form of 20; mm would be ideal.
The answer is 26.5; mm
